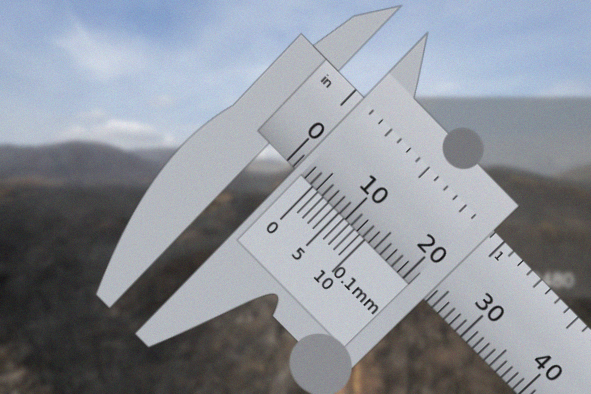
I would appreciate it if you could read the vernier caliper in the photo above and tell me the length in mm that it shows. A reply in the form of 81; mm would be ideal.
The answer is 4.4; mm
